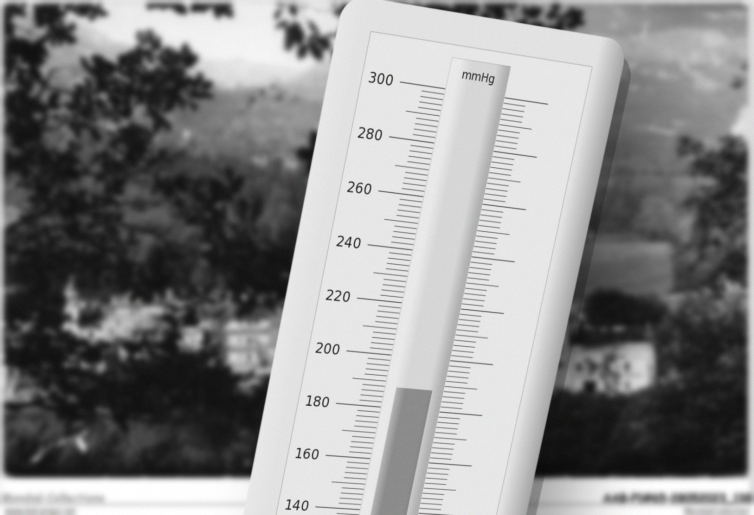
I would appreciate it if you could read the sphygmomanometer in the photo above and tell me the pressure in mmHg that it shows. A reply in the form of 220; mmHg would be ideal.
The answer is 188; mmHg
